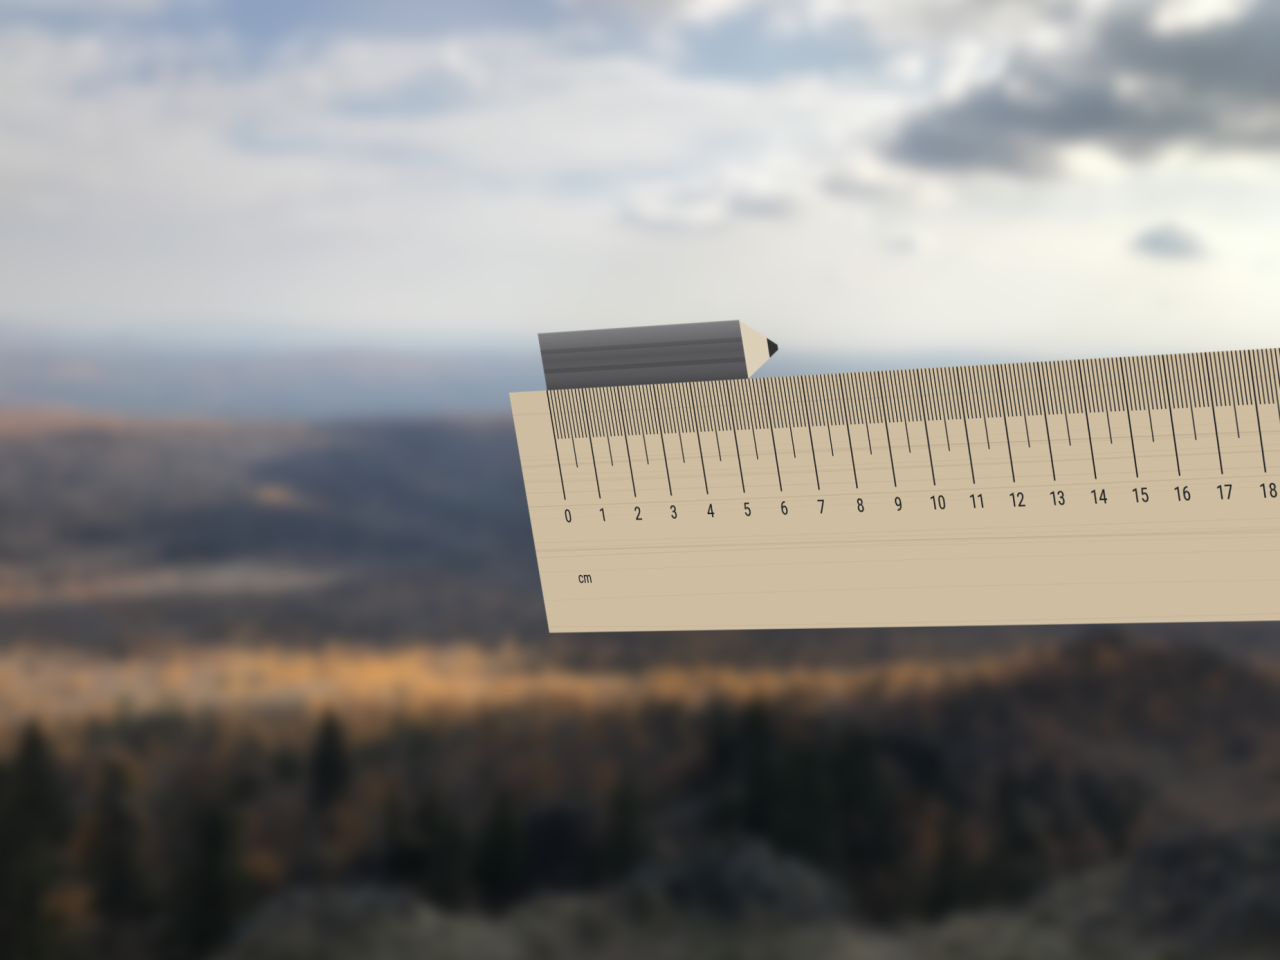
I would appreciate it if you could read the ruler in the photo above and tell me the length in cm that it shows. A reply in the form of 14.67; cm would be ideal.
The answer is 6.5; cm
